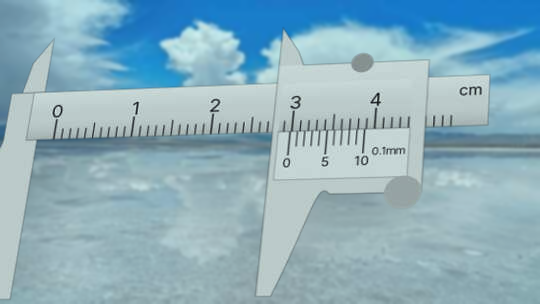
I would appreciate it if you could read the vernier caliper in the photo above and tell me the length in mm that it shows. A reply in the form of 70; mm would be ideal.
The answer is 29.8; mm
